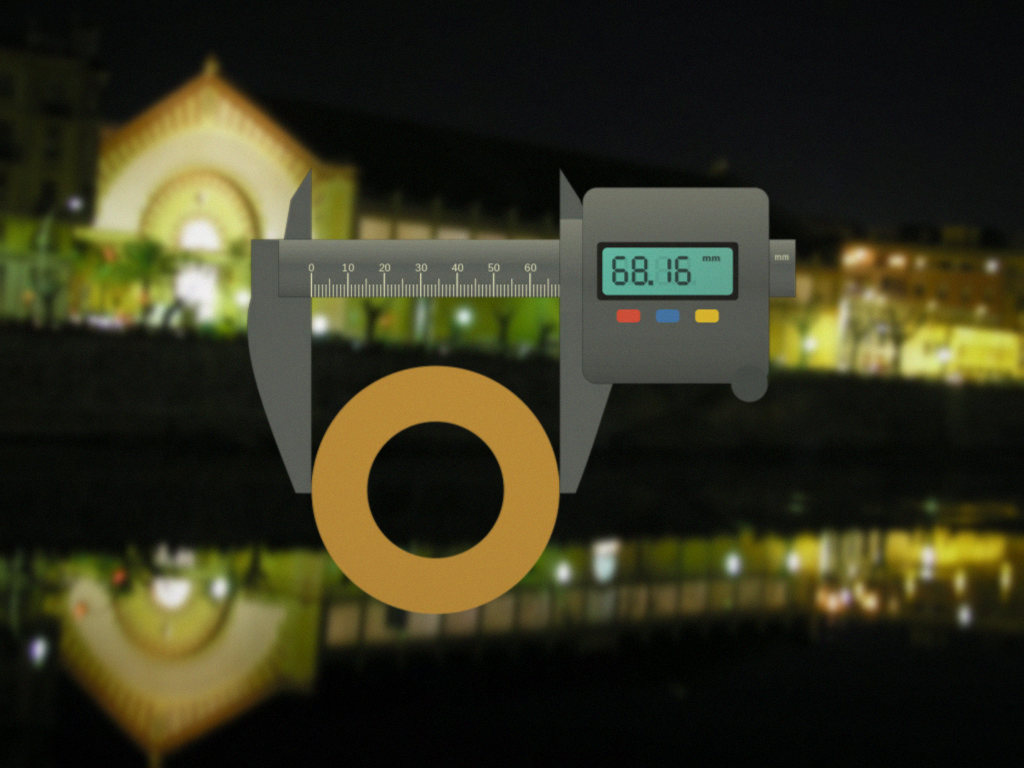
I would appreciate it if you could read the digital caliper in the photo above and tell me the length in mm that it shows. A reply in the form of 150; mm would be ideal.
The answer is 68.16; mm
